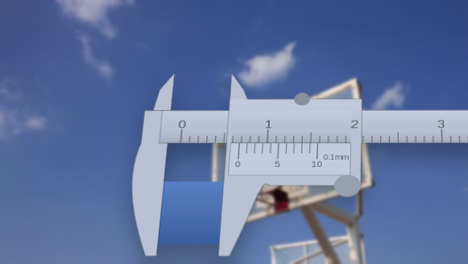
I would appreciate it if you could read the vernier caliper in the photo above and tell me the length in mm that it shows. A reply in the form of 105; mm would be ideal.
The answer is 6.8; mm
